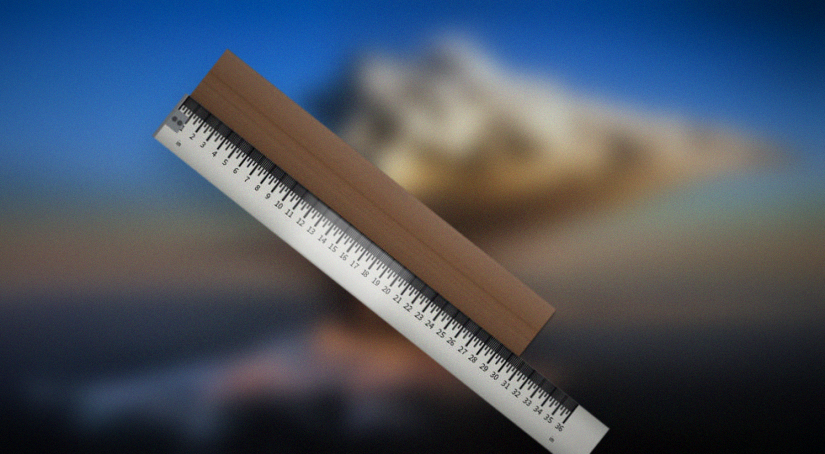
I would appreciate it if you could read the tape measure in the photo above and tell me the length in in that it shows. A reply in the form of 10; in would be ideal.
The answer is 30.5; in
